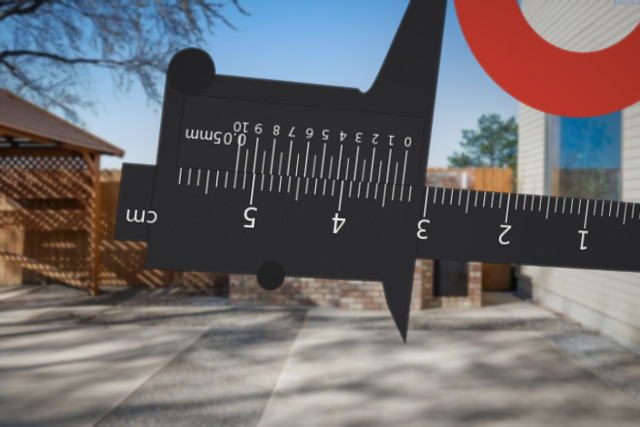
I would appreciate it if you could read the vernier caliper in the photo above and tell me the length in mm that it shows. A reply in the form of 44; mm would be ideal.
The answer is 33.0; mm
